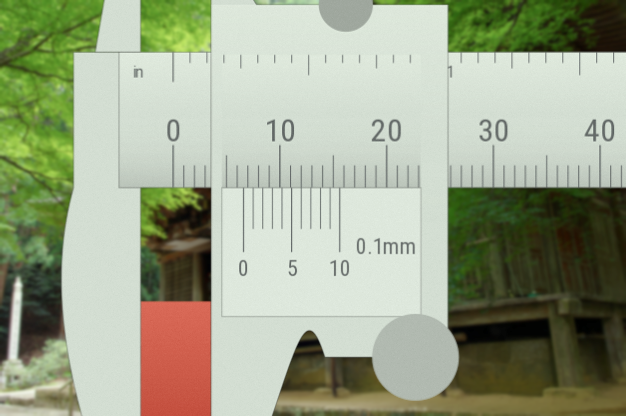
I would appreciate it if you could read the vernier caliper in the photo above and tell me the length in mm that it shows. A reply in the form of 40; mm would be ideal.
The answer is 6.6; mm
